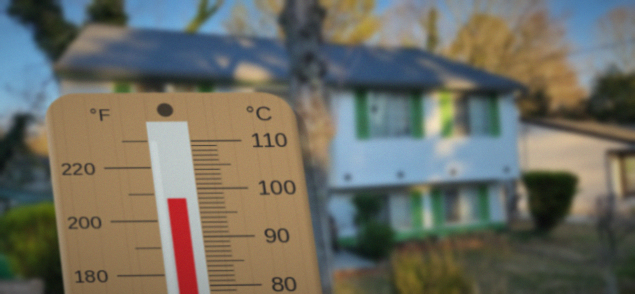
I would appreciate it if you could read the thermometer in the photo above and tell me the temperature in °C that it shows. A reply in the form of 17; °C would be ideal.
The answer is 98; °C
